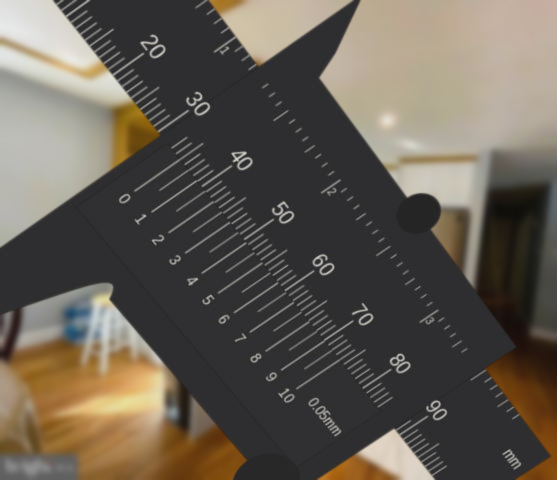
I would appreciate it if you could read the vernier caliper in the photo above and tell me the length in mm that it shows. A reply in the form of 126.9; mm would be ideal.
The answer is 35.0; mm
